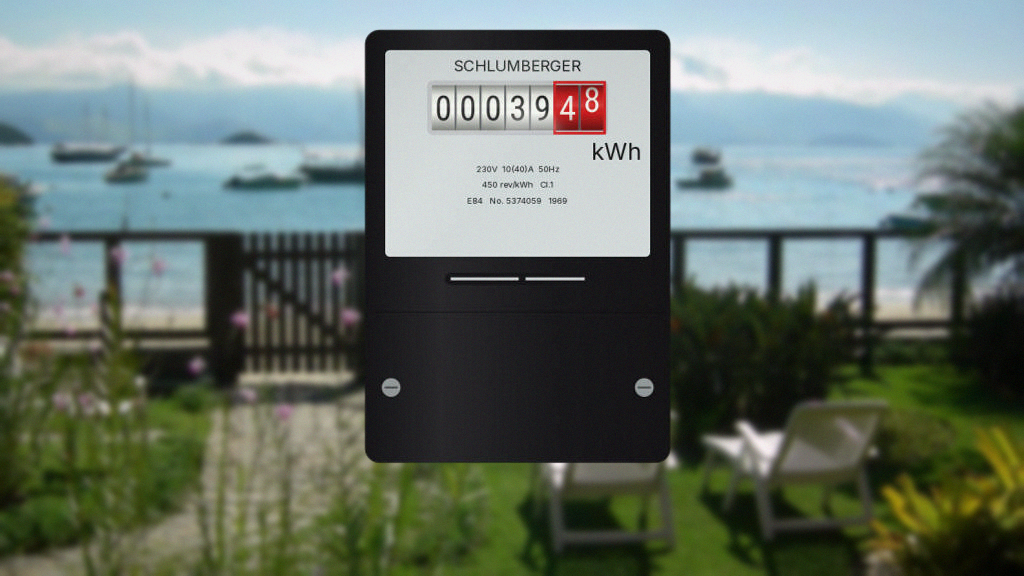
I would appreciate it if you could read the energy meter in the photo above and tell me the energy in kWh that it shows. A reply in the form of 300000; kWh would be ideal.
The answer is 39.48; kWh
